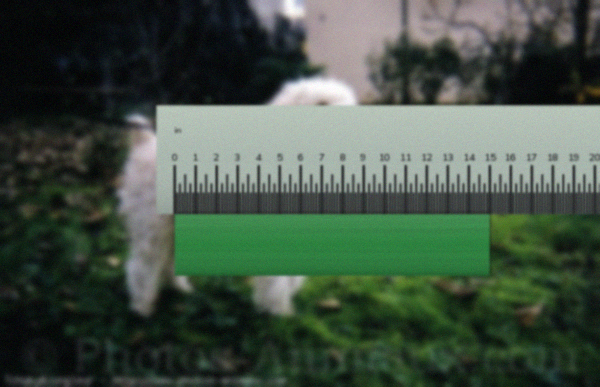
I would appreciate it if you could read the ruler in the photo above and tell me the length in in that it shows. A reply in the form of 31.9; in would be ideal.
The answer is 15; in
